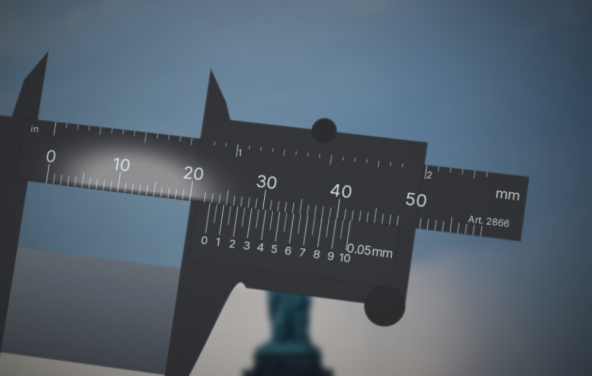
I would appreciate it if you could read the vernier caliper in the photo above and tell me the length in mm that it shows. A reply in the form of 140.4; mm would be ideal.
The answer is 22.8; mm
